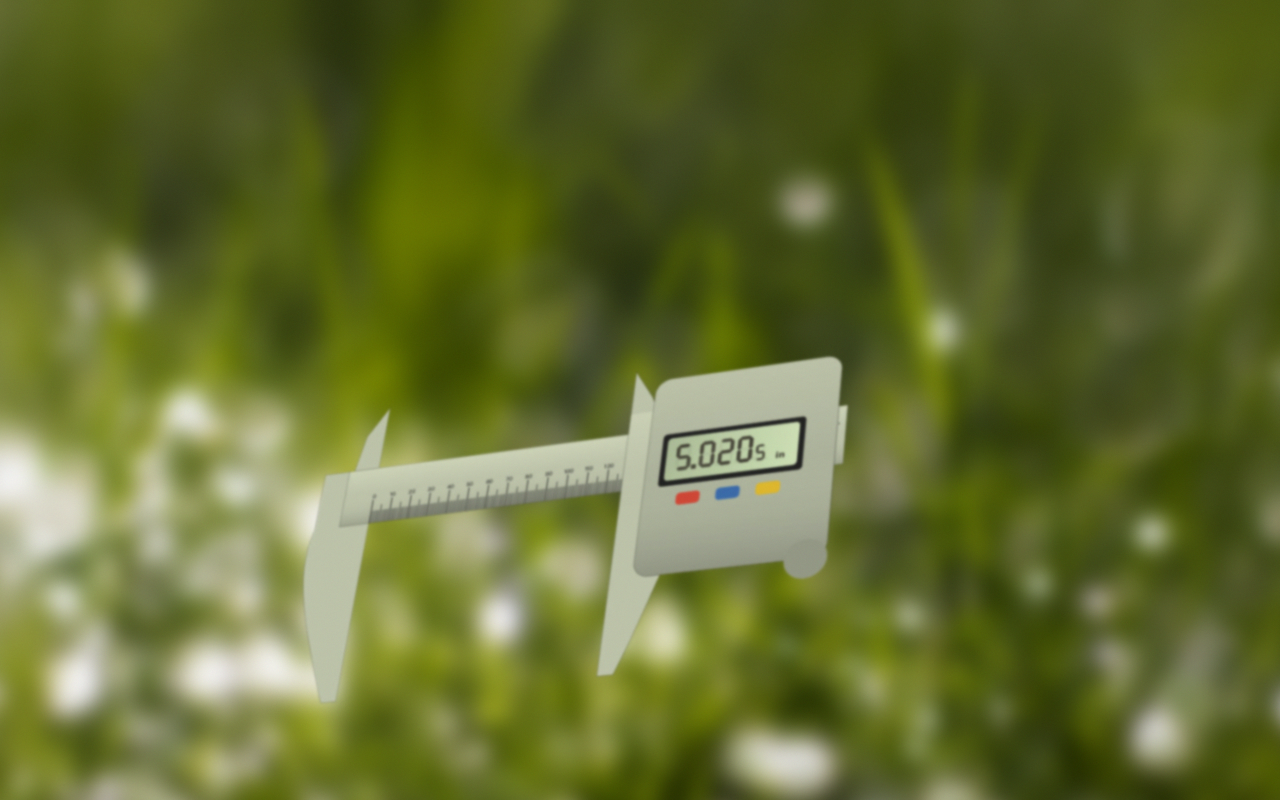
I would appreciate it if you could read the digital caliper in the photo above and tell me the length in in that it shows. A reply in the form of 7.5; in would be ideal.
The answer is 5.0205; in
